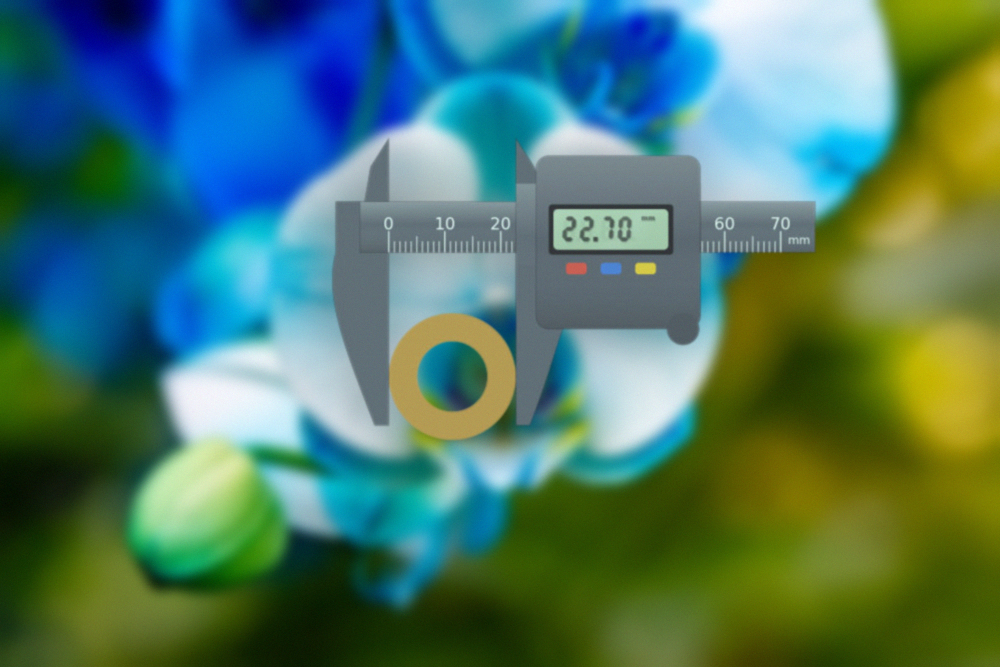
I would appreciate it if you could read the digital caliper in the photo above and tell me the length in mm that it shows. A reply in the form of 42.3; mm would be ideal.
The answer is 22.70; mm
